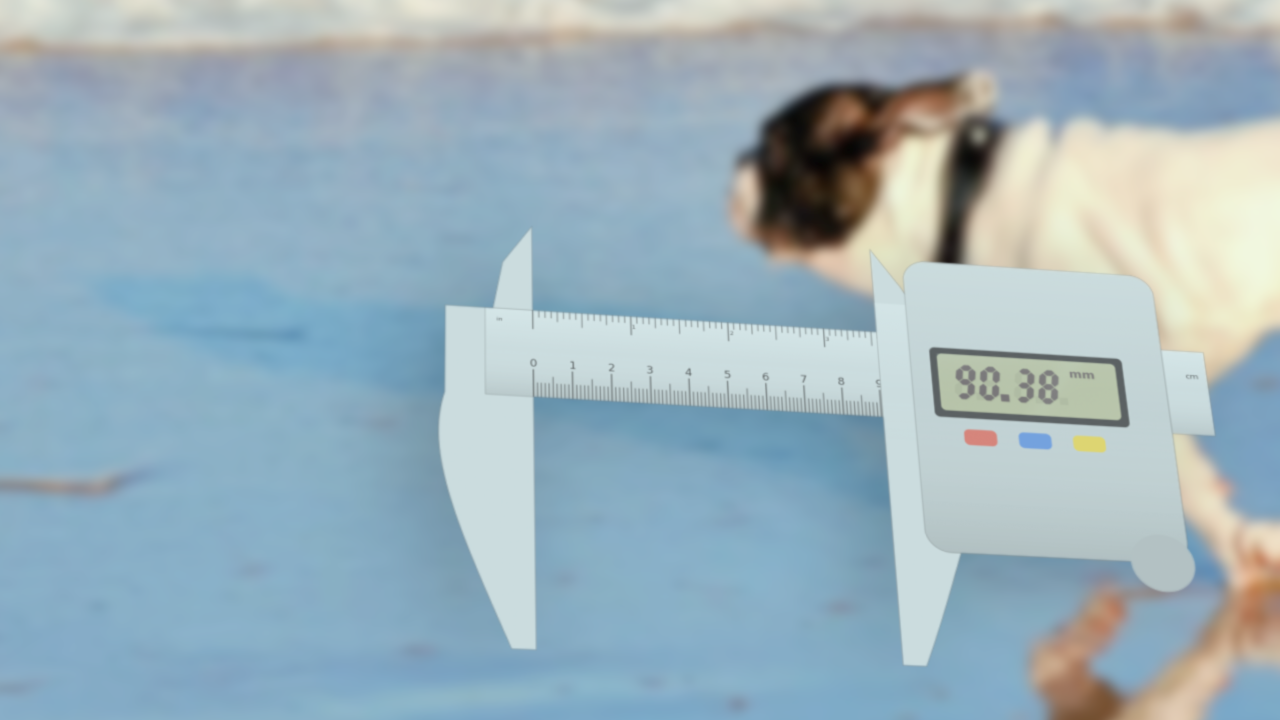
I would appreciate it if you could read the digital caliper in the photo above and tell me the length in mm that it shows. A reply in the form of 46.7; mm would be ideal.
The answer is 90.38; mm
